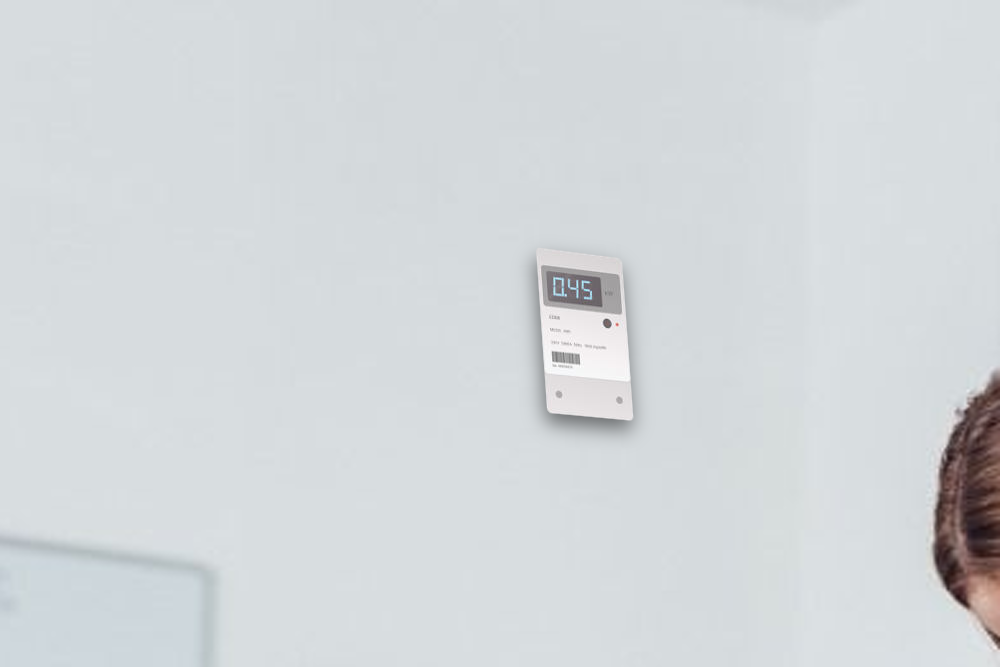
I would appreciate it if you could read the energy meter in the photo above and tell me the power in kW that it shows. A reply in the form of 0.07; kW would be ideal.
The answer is 0.45; kW
